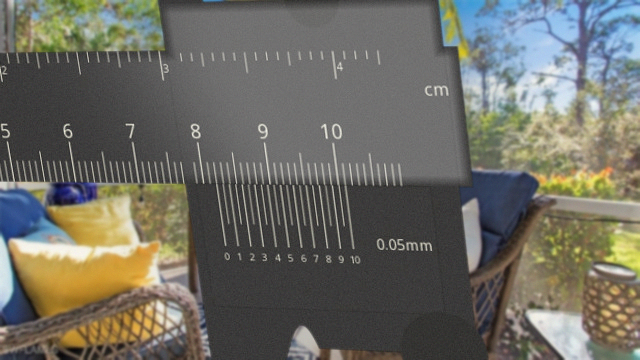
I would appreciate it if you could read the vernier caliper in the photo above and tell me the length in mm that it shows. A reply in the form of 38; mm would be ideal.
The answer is 82.0; mm
